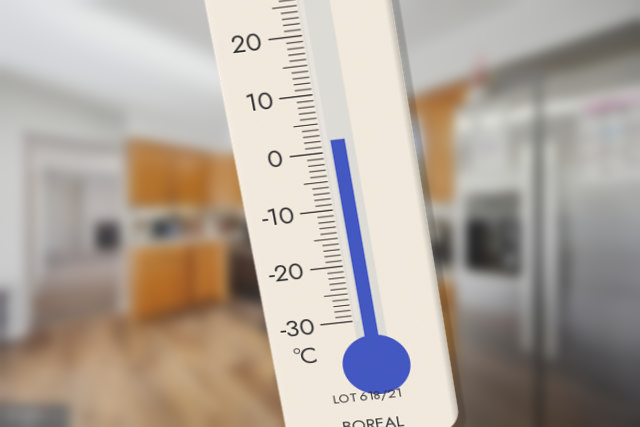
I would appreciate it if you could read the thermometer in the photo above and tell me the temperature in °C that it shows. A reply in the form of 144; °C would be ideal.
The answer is 2; °C
